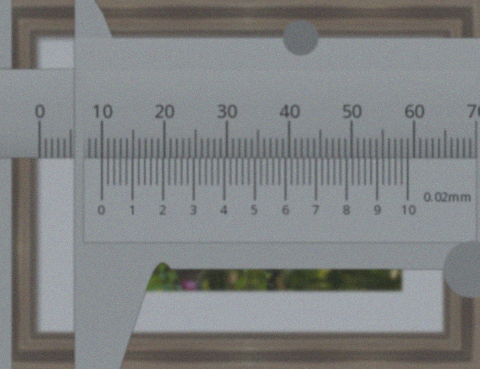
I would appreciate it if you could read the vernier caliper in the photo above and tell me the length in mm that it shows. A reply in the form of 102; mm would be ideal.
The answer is 10.0; mm
